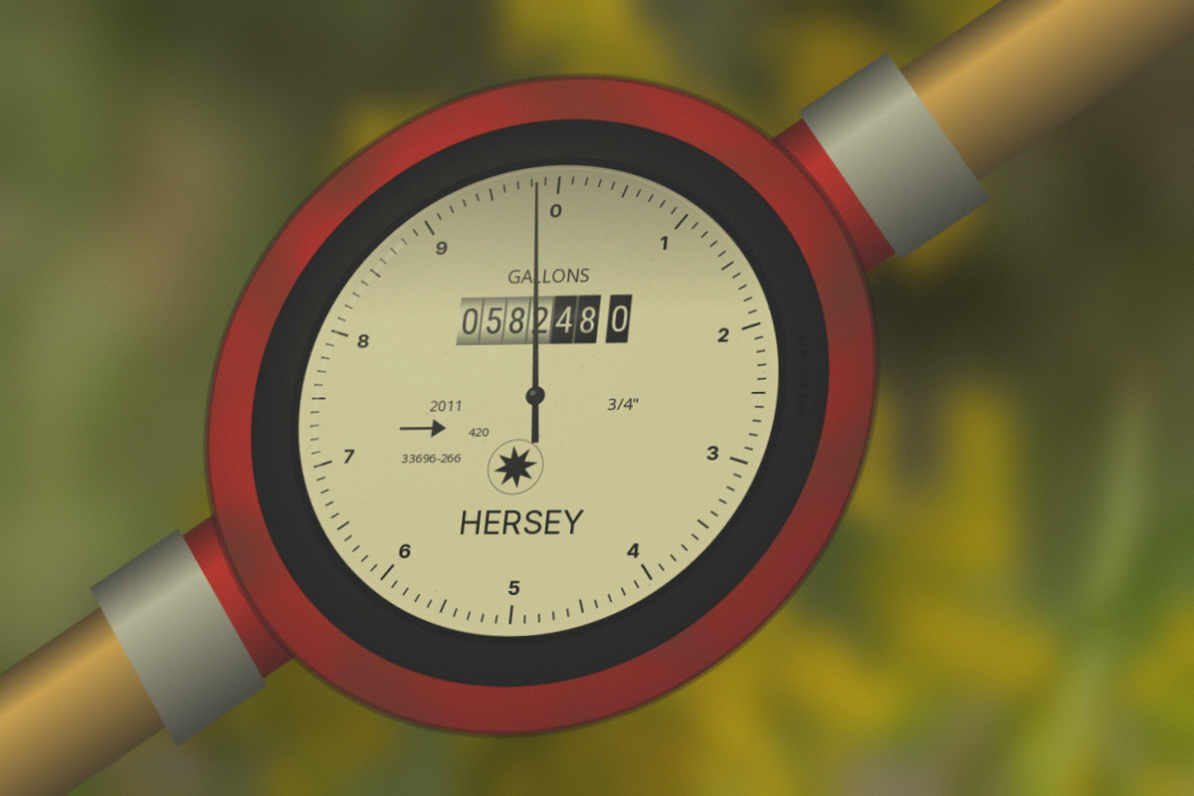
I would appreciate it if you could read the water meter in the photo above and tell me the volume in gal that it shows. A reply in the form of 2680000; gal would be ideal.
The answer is 582479.8; gal
